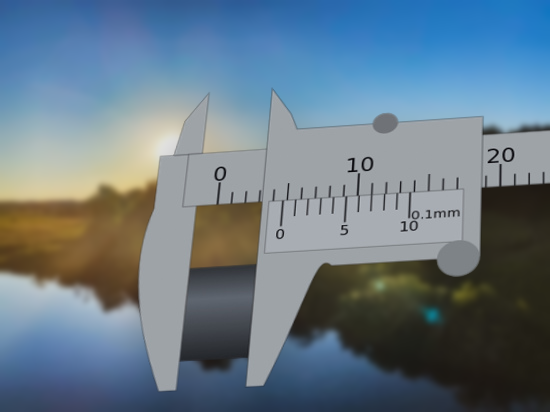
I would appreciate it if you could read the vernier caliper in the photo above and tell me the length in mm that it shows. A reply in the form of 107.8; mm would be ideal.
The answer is 4.7; mm
